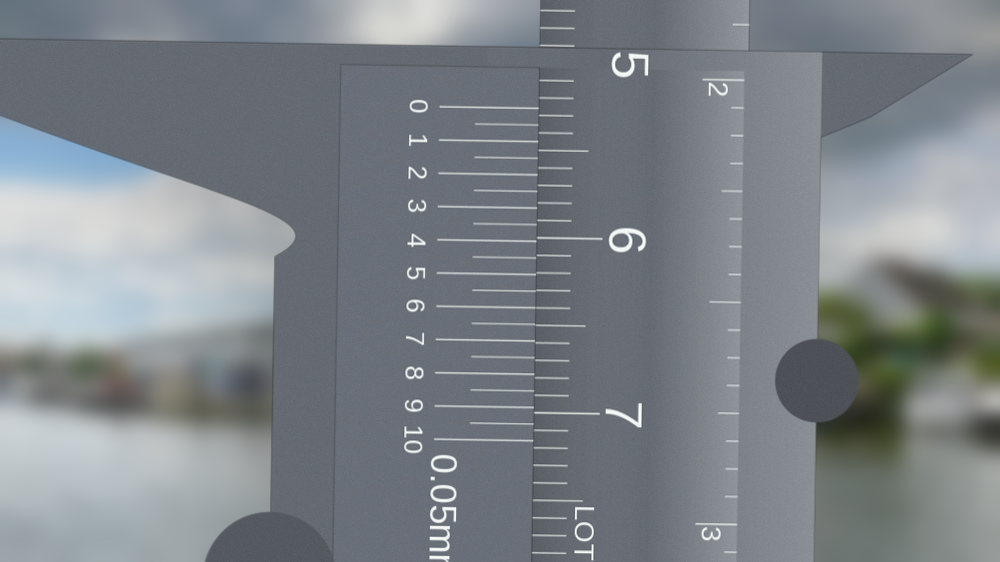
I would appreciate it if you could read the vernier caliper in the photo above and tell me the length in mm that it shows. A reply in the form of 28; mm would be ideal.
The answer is 52.6; mm
